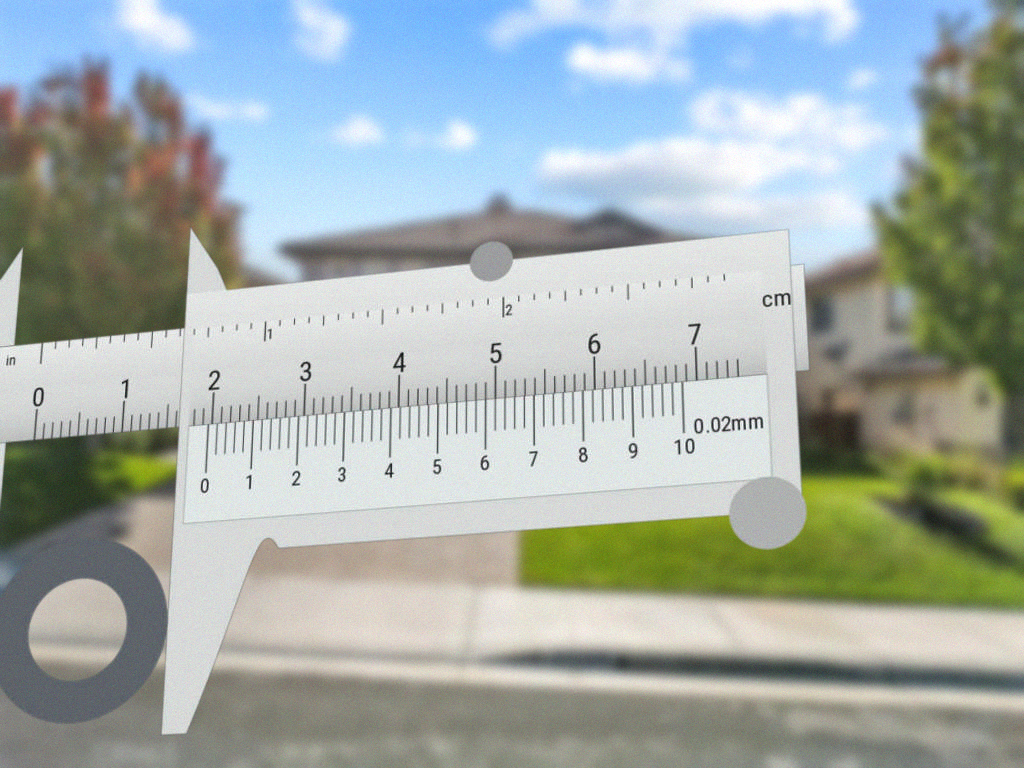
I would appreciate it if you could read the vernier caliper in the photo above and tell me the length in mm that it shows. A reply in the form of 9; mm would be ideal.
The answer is 19.6; mm
